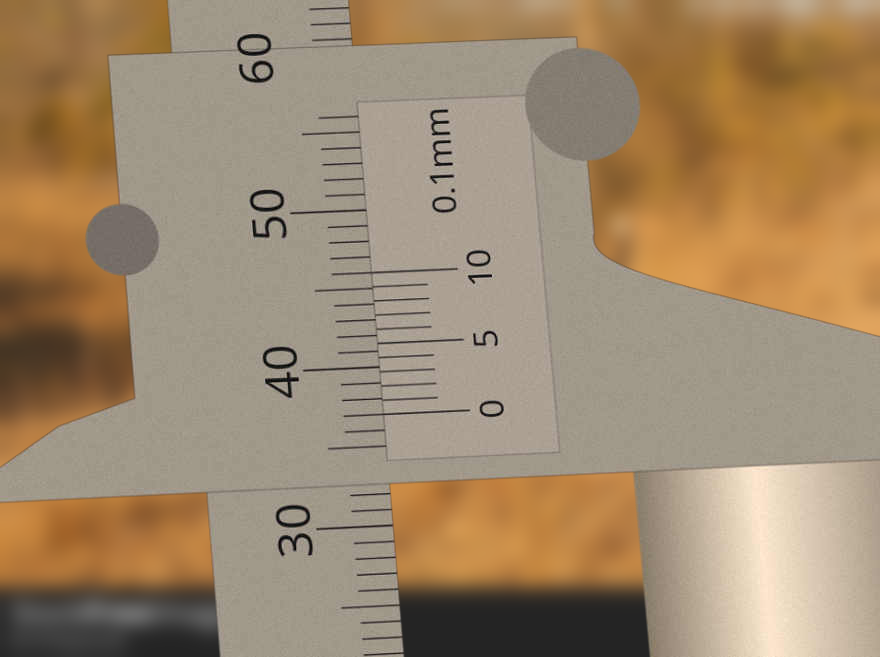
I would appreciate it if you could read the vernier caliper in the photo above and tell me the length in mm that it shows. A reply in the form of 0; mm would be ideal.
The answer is 37.0; mm
